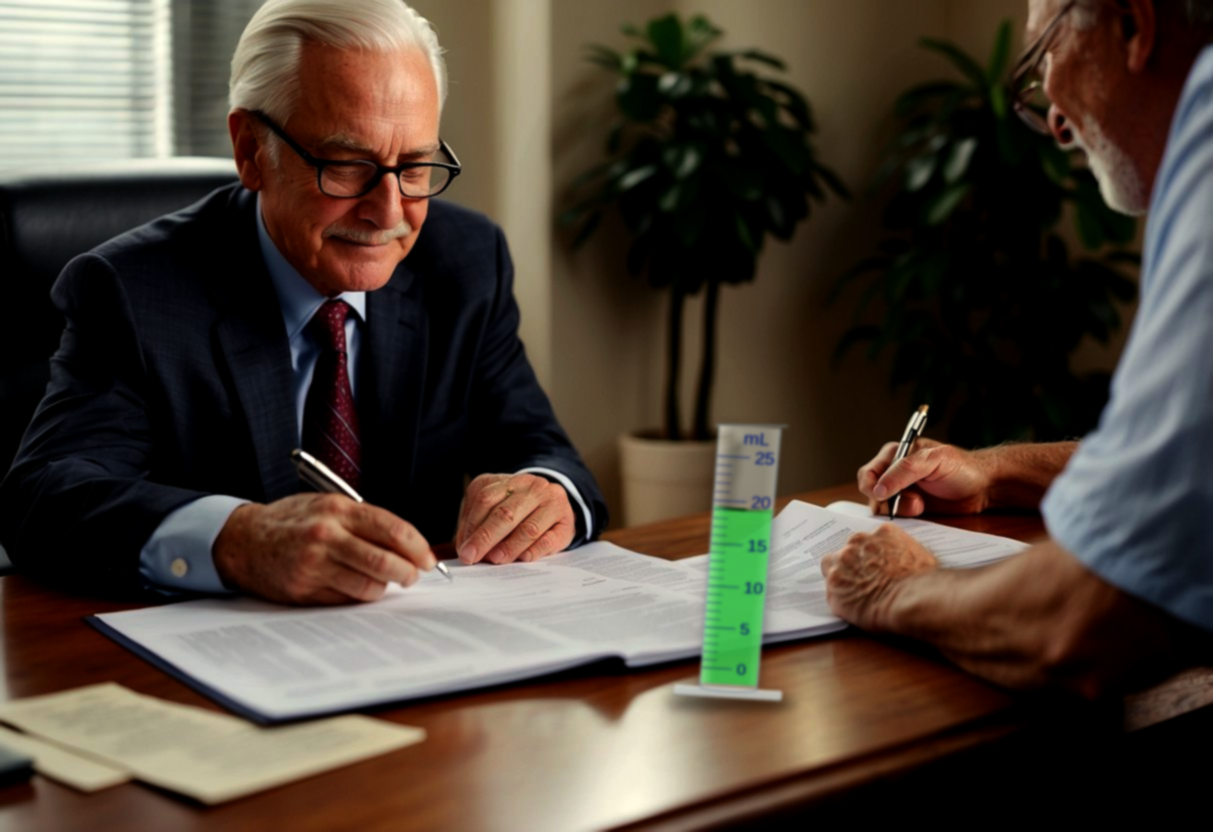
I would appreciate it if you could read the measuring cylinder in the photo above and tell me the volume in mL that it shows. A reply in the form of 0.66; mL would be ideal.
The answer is 19; mL
